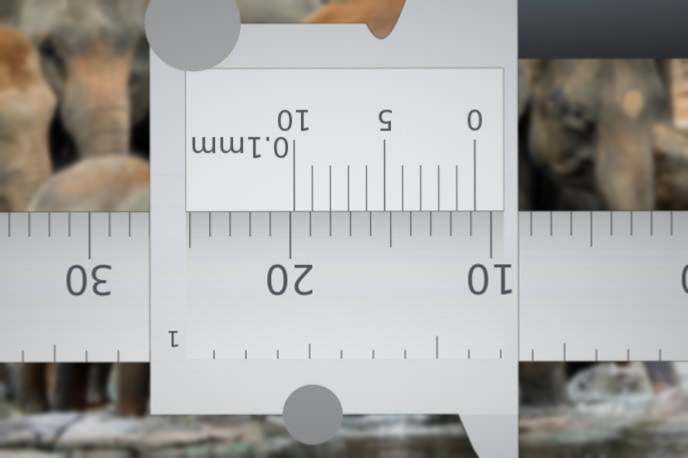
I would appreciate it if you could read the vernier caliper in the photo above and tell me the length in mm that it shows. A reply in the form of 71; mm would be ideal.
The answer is 10.8; mm
